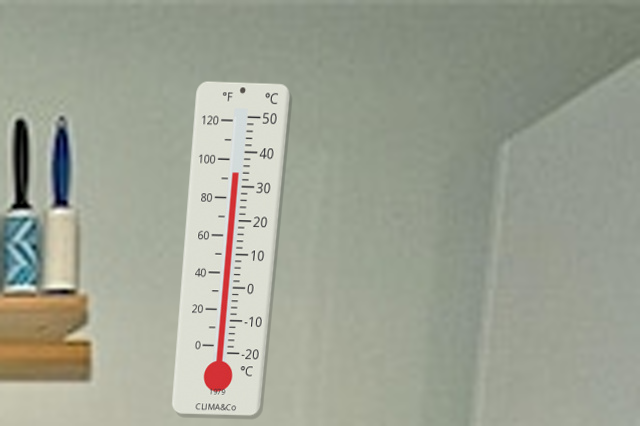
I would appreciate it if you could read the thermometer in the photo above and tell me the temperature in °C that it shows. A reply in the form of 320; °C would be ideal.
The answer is 34; °C
